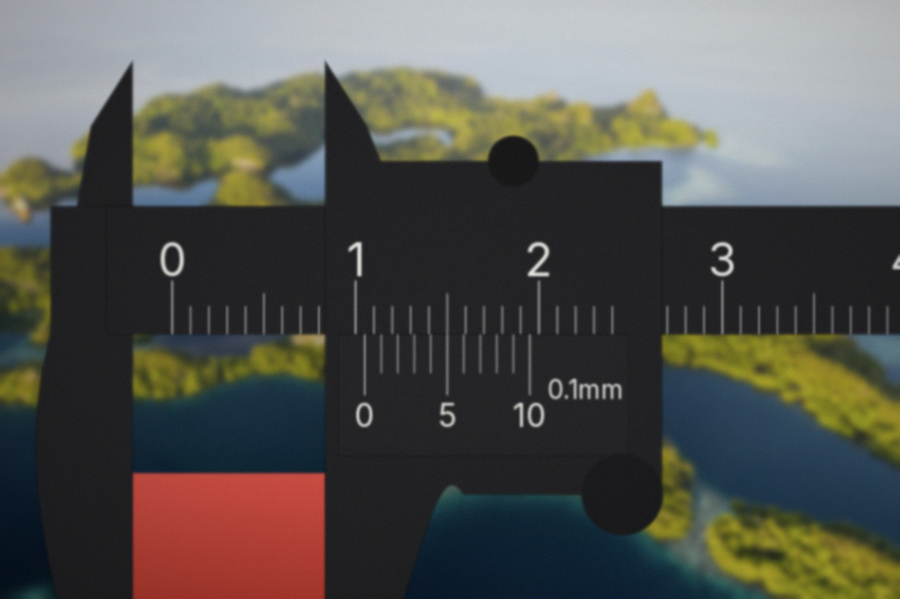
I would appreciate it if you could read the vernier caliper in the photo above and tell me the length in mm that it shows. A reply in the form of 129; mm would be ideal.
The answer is 10.5; mm
